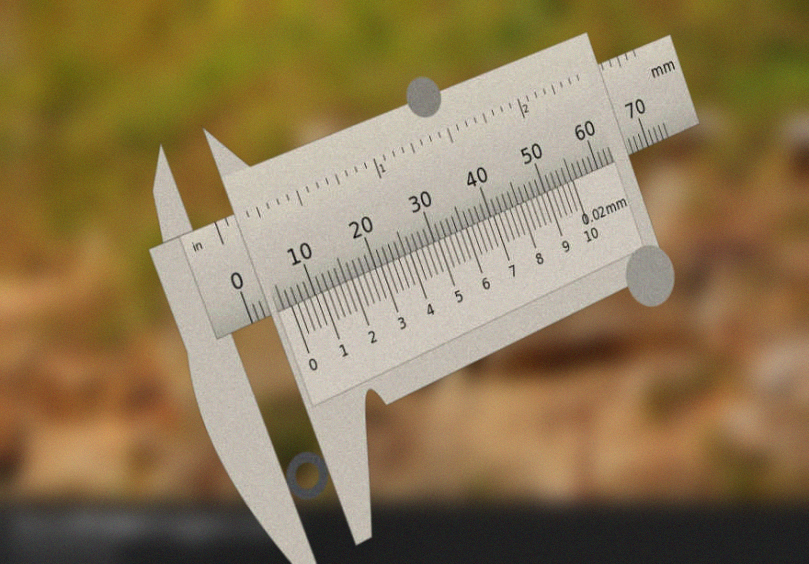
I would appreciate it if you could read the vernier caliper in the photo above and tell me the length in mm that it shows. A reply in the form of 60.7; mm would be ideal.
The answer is 6.2; mm
